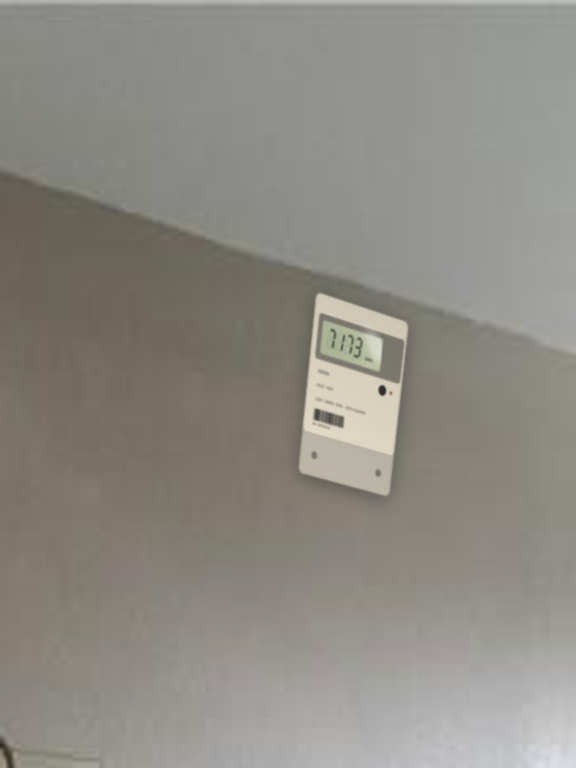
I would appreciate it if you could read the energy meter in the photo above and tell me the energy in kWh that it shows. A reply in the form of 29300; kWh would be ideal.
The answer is 7173; kWh
